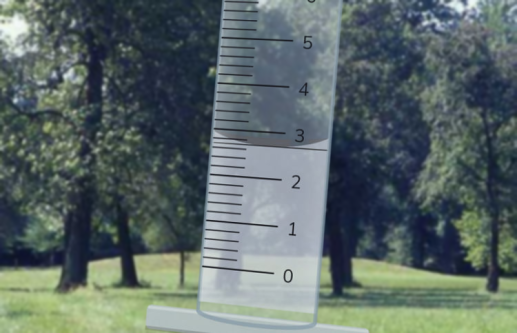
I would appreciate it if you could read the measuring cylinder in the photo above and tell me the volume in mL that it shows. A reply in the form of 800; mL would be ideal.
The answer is 2.7; mL
